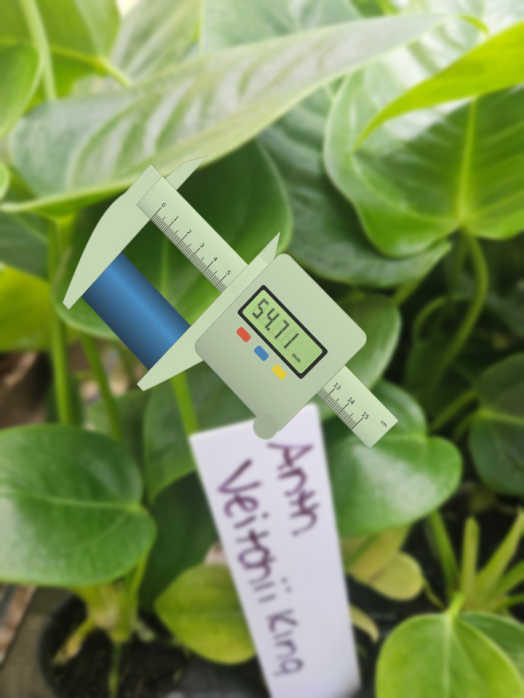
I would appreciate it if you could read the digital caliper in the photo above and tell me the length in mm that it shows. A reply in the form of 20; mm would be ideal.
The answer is 54.71; mm
